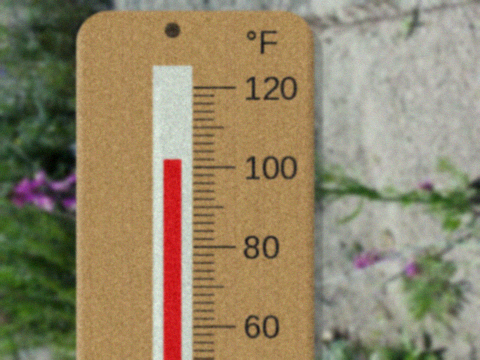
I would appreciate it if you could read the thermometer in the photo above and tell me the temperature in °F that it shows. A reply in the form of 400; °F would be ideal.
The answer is 102; °F
